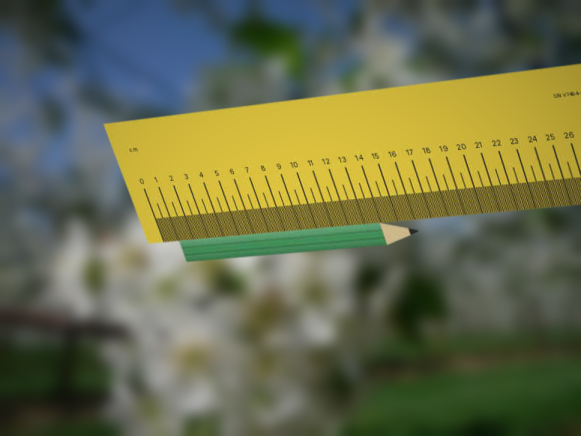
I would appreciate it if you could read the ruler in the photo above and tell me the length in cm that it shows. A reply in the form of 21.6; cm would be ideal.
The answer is 15; cm
